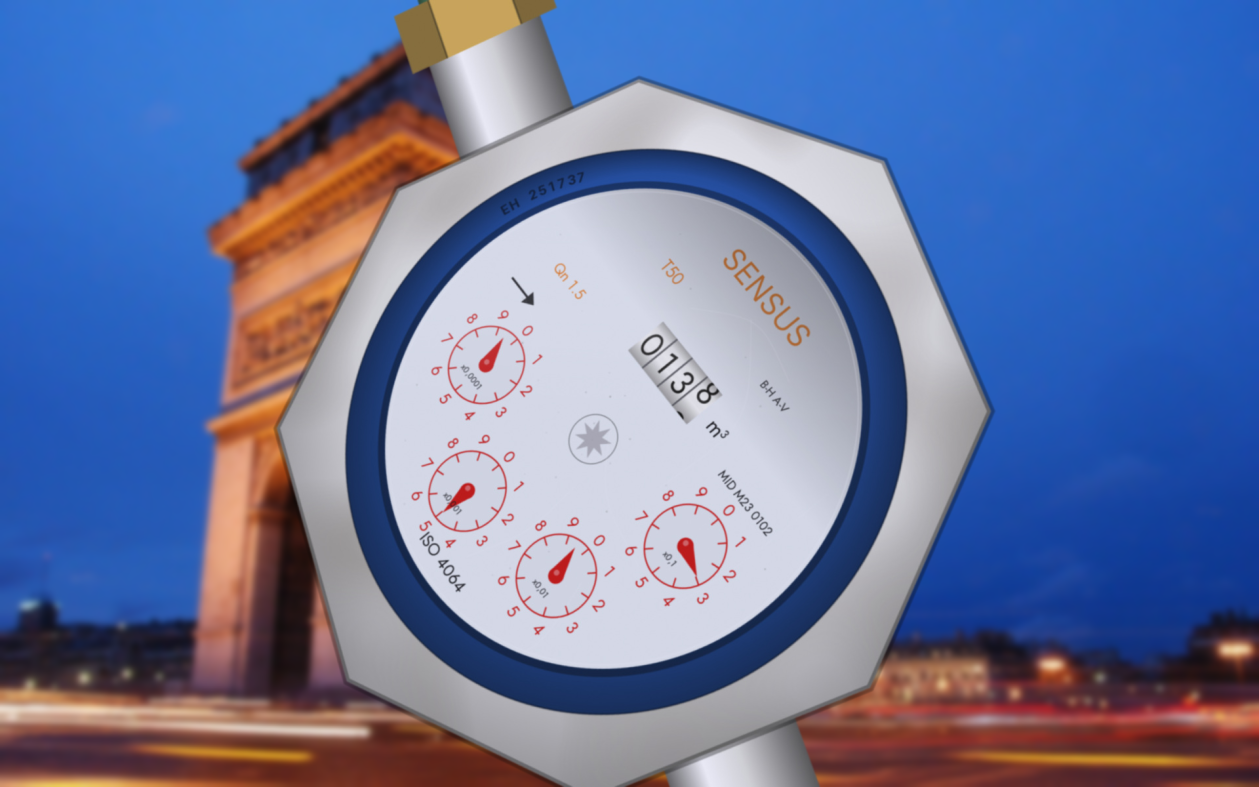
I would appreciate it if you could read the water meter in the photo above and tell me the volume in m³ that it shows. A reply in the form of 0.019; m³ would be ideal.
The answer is 138.2949; m³
